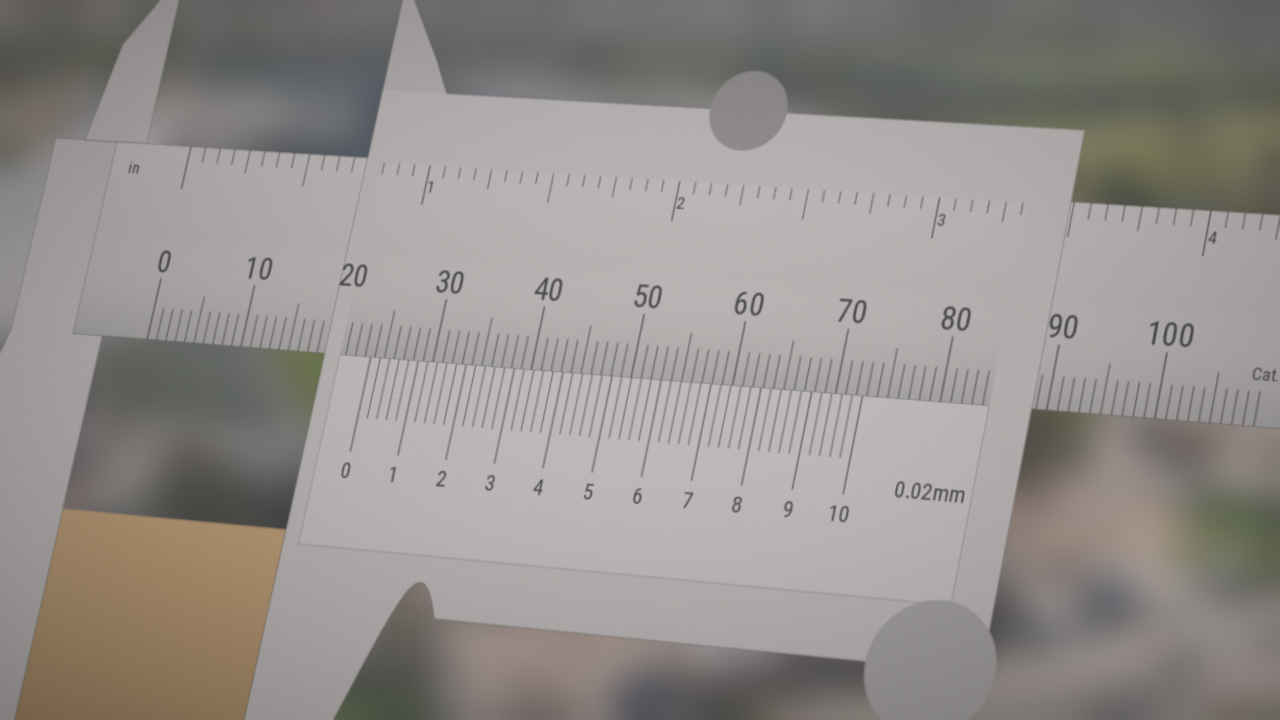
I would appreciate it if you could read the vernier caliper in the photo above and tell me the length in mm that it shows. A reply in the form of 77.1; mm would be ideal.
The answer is 23.6; mm
